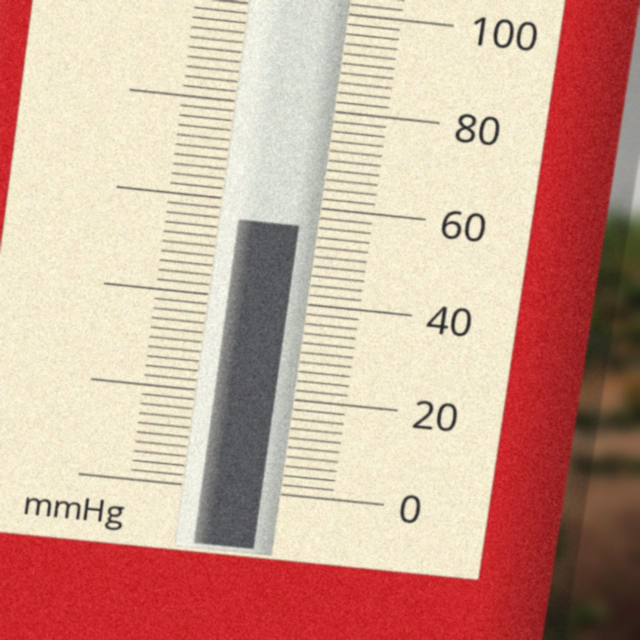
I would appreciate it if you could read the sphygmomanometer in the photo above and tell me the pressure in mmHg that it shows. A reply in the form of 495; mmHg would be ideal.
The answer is 56; mmHg
